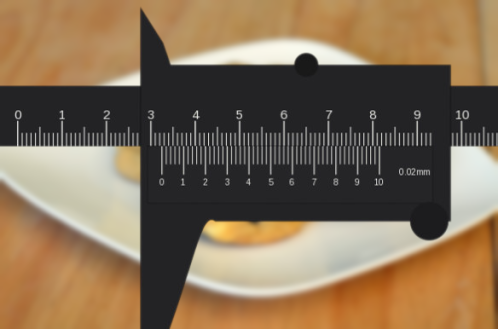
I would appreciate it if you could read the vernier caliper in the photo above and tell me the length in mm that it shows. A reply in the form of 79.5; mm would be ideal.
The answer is 32.5; mm
